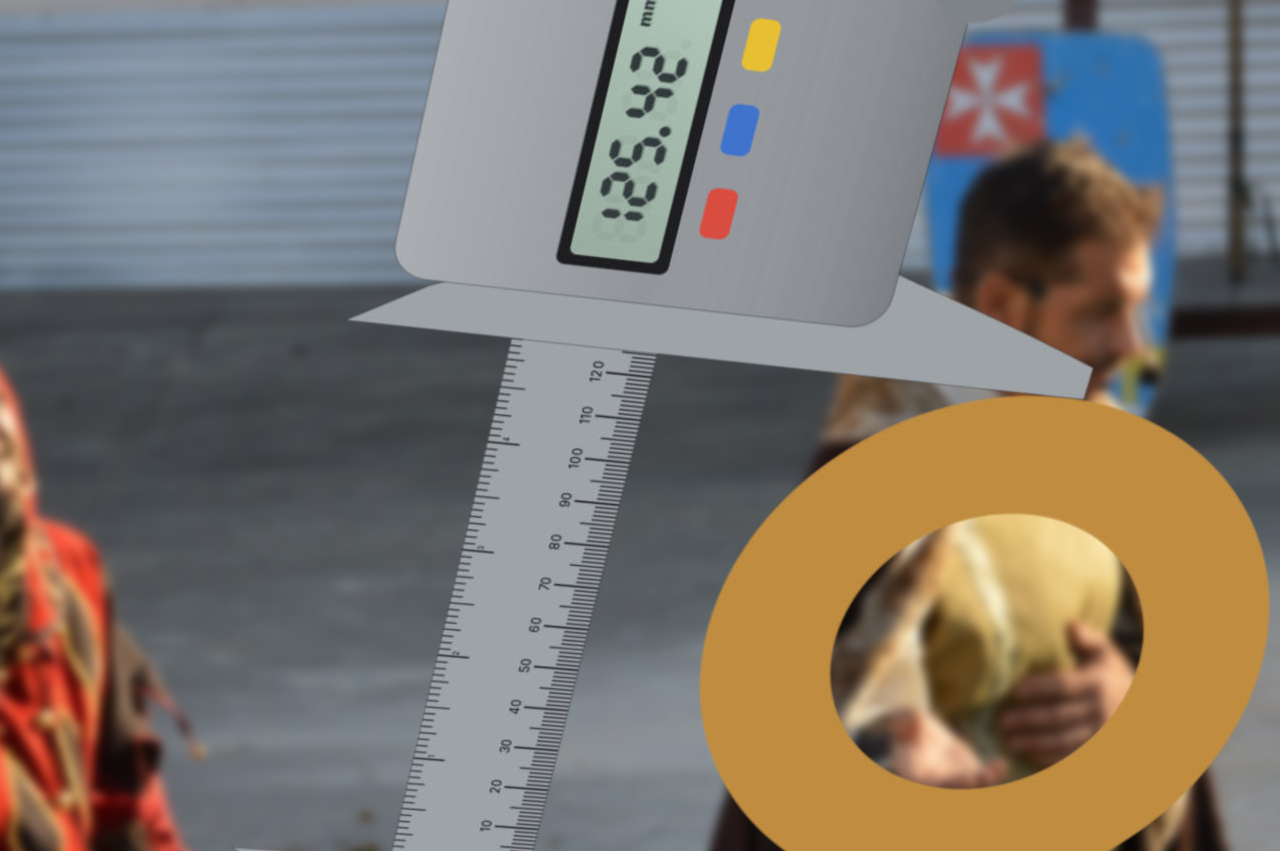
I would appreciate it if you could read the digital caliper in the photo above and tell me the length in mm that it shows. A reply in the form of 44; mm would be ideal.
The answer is 125.42; mm
